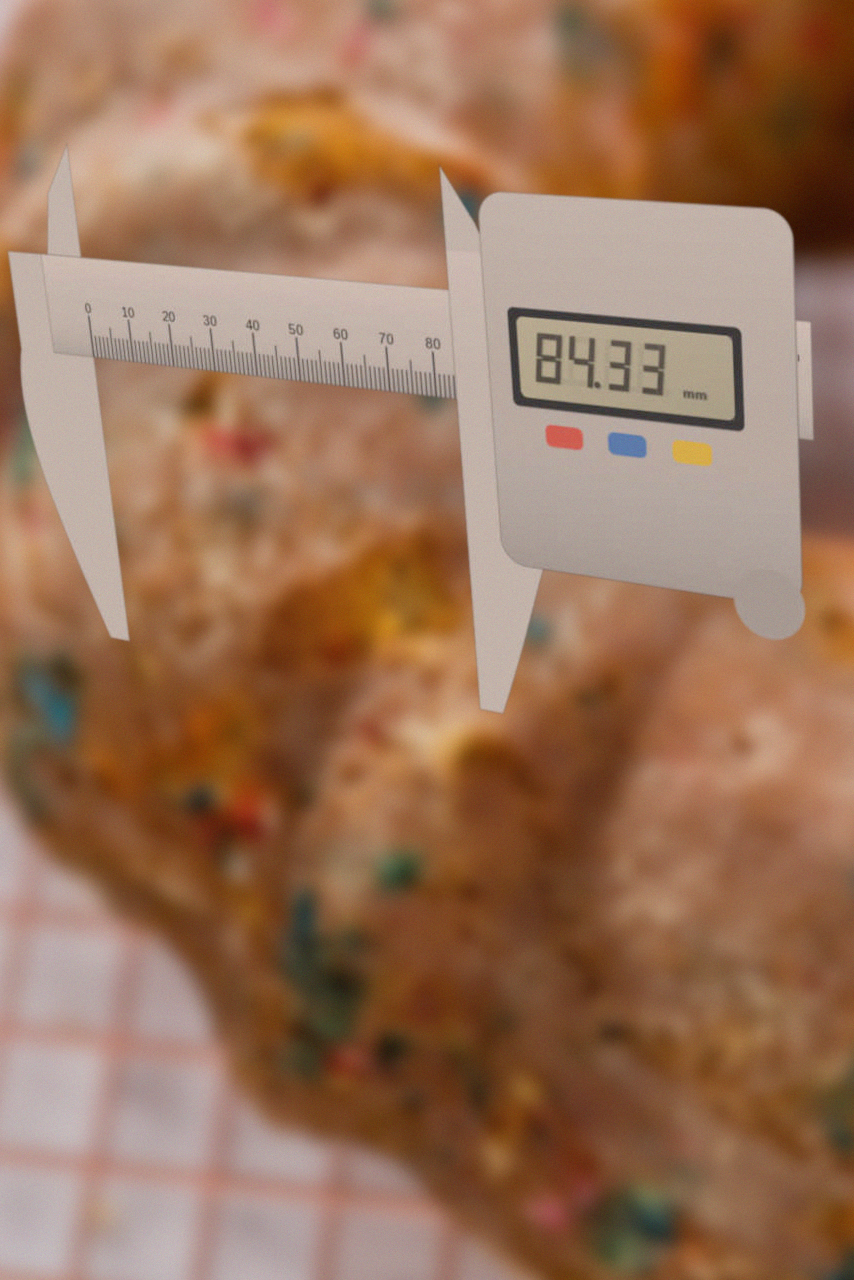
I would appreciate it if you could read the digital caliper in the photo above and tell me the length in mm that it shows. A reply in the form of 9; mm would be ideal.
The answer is 84.33; mm
